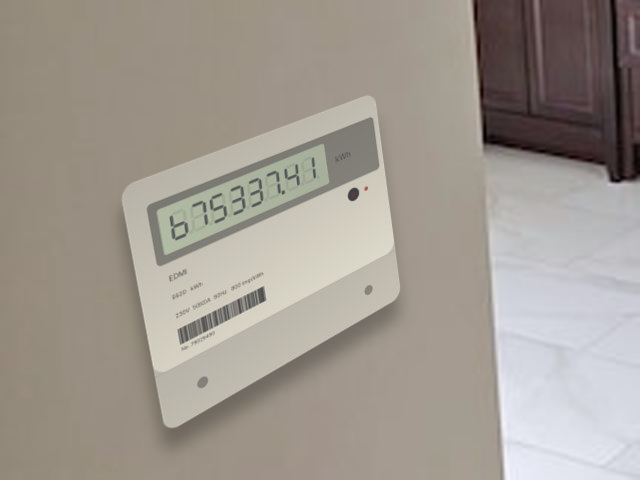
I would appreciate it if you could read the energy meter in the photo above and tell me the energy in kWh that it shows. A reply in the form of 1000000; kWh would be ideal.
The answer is 675337.41; kWh
